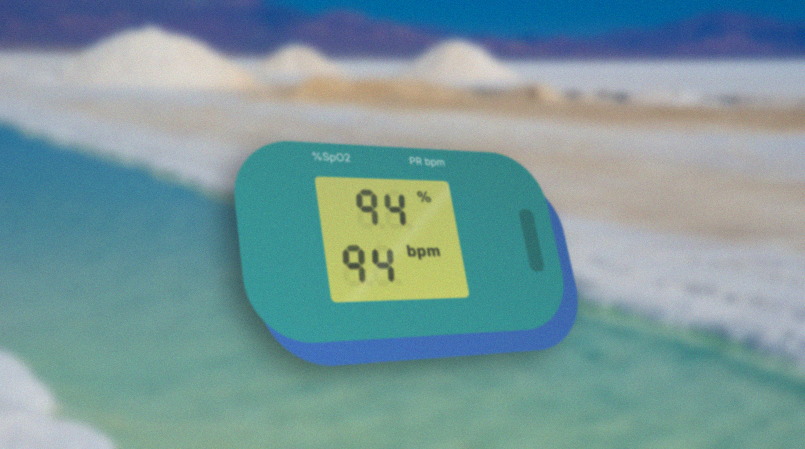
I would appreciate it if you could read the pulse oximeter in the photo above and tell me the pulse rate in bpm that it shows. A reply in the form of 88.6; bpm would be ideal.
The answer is 94; bpm
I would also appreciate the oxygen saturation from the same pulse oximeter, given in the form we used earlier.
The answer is 94; %
